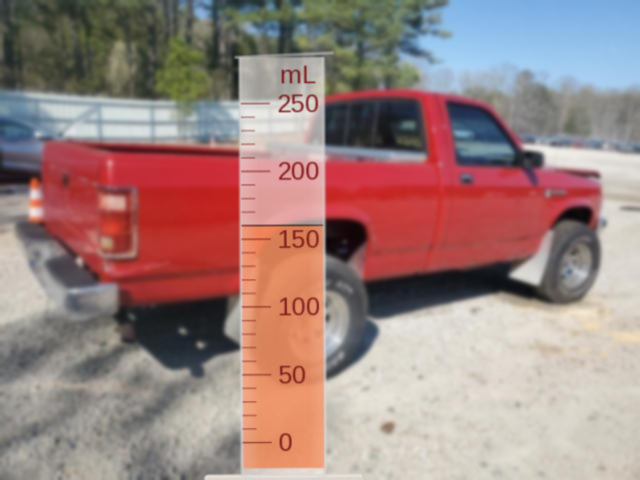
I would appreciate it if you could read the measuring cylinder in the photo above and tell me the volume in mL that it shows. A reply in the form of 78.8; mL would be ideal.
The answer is 160; mL
